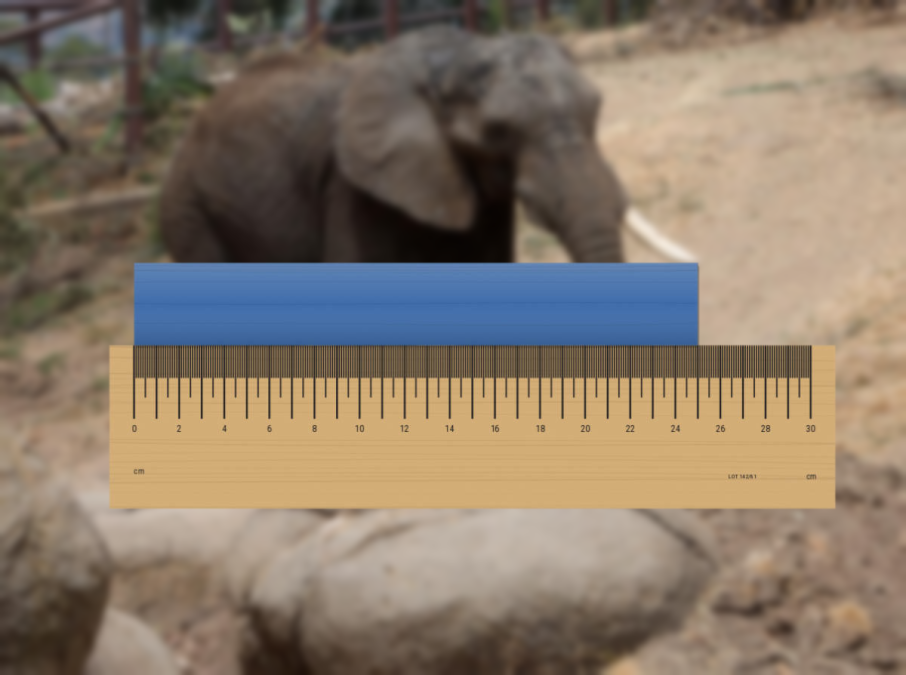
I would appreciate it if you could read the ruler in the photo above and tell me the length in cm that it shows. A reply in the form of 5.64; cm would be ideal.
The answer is 25; cm
